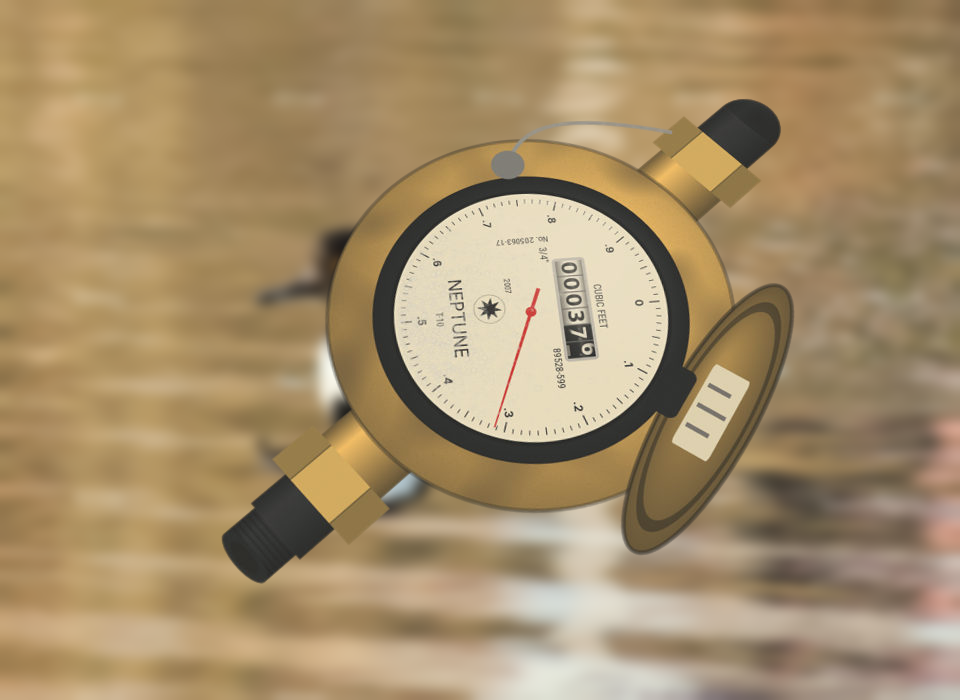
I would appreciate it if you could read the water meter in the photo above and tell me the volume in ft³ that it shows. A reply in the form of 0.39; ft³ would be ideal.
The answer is 376.31; ft³
